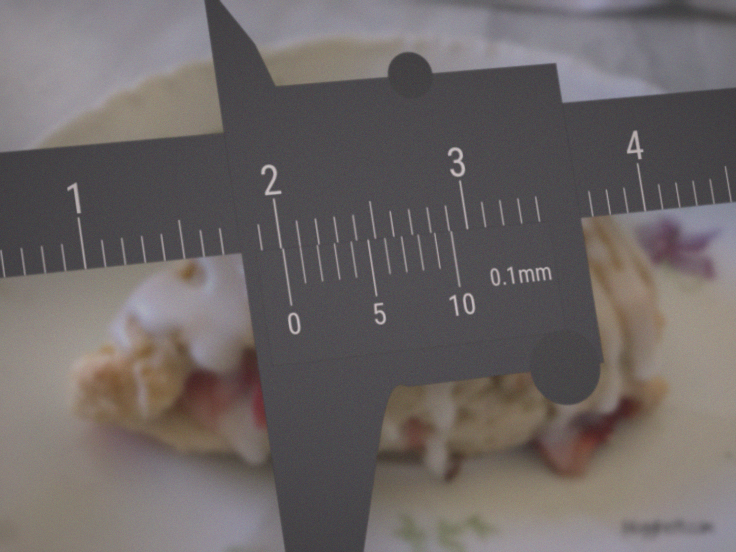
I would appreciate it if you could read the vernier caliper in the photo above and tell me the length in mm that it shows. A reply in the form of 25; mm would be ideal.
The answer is 20.1; mm
